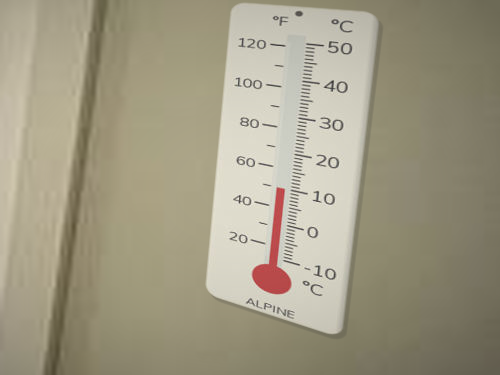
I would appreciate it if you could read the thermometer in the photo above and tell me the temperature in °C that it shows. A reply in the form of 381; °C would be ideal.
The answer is 10; °C
